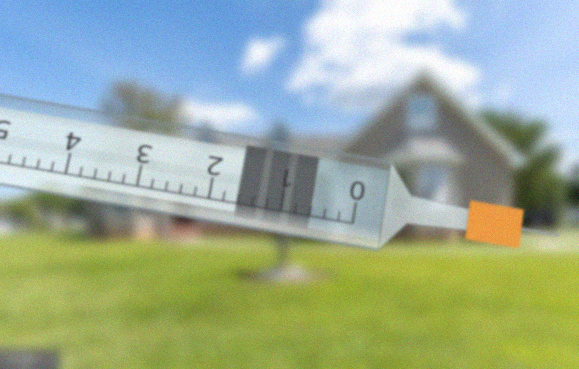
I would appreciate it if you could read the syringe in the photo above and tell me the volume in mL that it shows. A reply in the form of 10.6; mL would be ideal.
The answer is 0.6; mL
